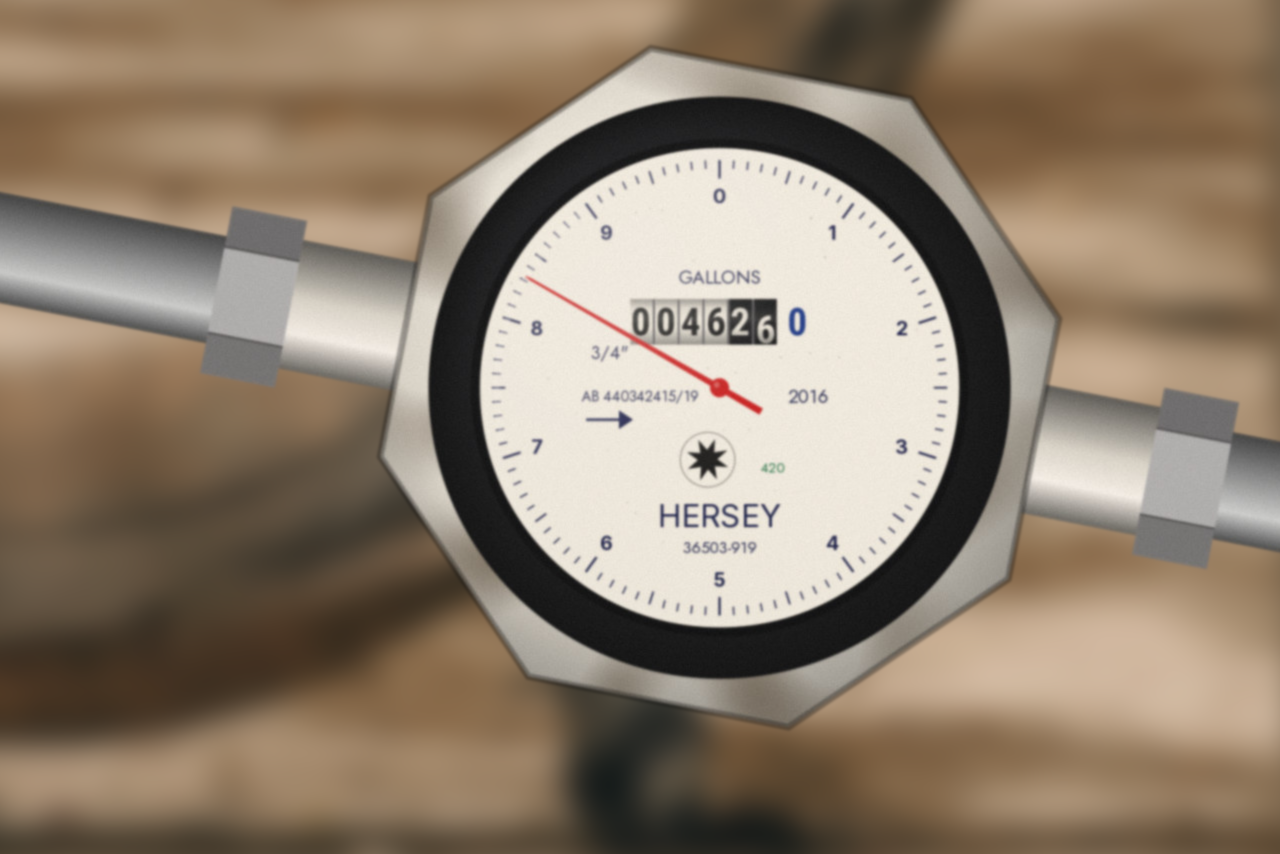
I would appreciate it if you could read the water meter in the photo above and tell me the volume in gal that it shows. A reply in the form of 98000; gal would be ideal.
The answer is 46258.3; gal
